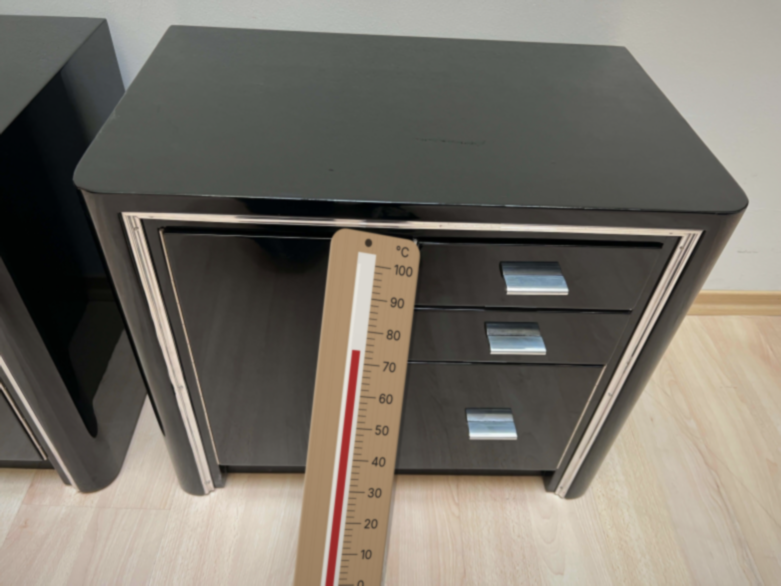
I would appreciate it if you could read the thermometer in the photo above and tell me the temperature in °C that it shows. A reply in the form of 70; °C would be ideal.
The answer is 74; °C
